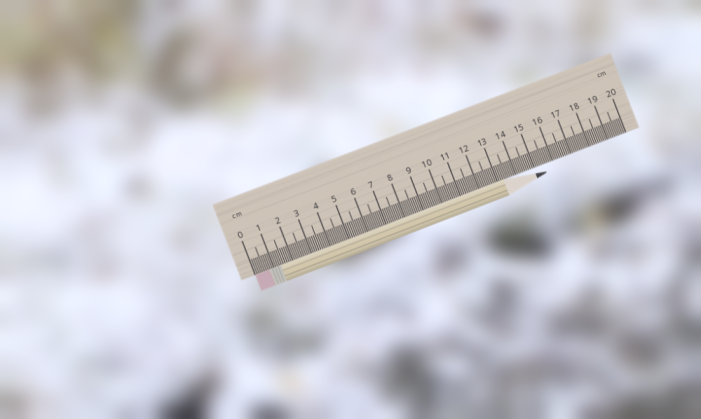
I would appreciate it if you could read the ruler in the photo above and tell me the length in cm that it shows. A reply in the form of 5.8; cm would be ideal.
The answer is 15.5; cm
